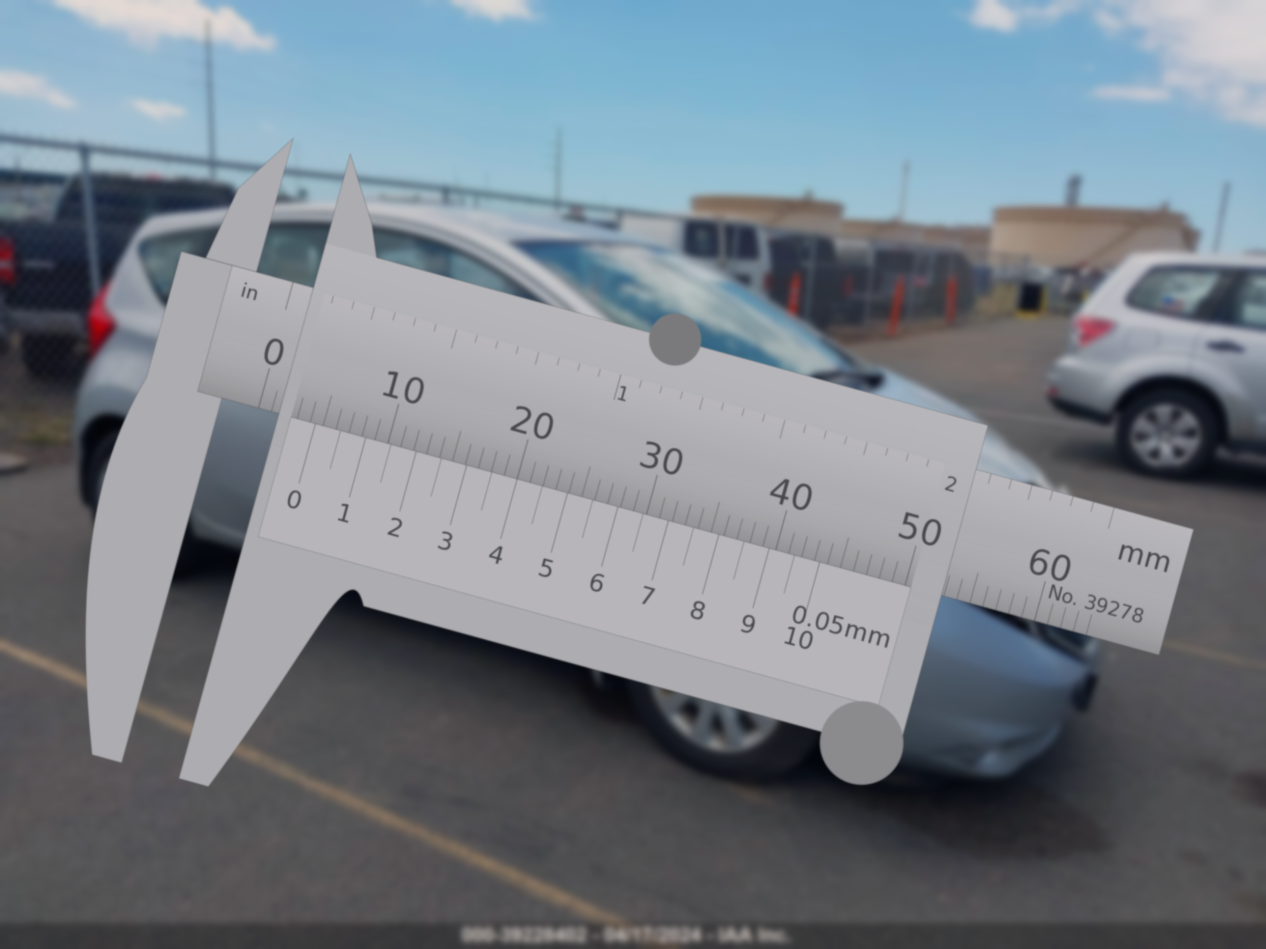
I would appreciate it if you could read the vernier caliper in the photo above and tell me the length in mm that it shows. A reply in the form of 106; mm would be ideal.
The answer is 4.4; mm
